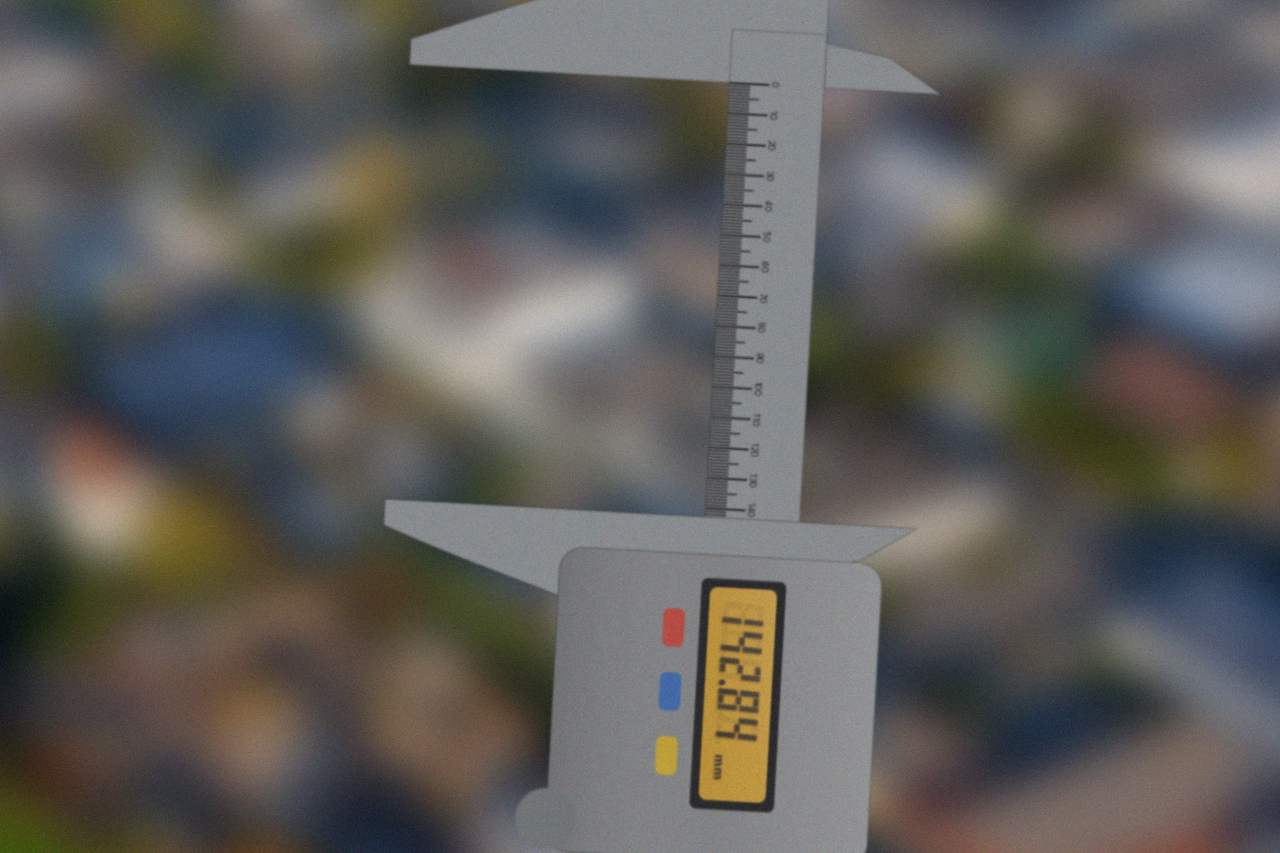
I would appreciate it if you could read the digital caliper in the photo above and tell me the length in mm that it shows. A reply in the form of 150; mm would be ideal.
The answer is 142.84; mm
